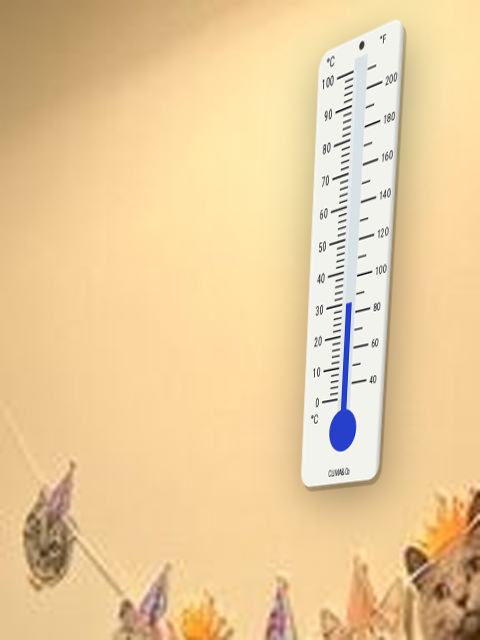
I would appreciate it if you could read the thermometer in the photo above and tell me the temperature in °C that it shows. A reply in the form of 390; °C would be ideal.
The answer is 30; °C
